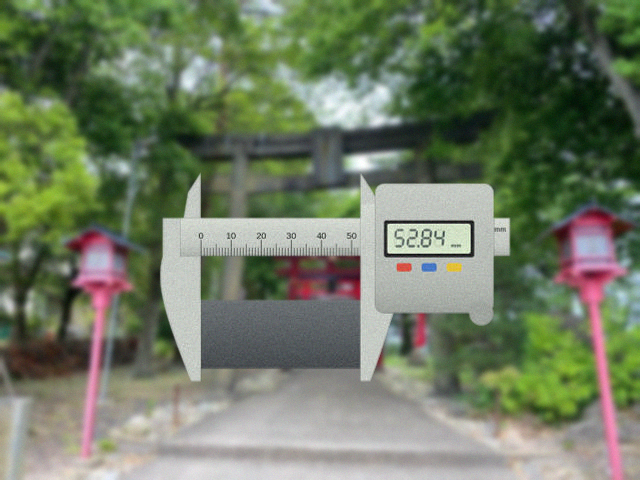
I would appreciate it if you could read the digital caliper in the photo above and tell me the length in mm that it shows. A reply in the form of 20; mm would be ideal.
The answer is 52.84; mm
